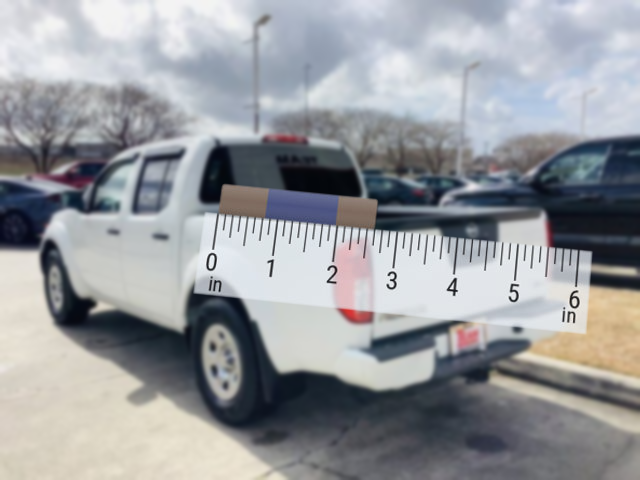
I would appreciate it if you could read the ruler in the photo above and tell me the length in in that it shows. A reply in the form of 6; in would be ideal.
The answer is 2.625; in
